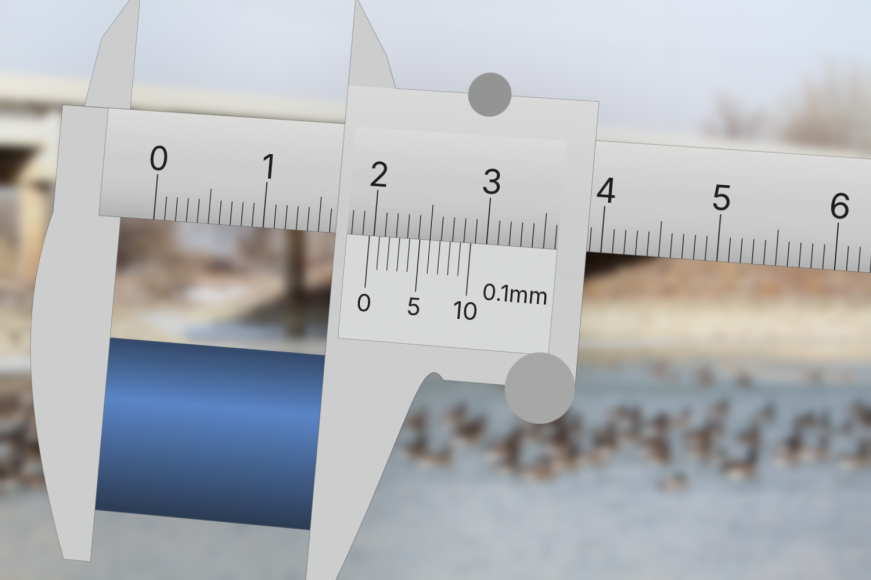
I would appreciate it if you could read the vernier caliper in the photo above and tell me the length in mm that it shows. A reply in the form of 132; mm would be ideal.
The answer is 19.6; mm
